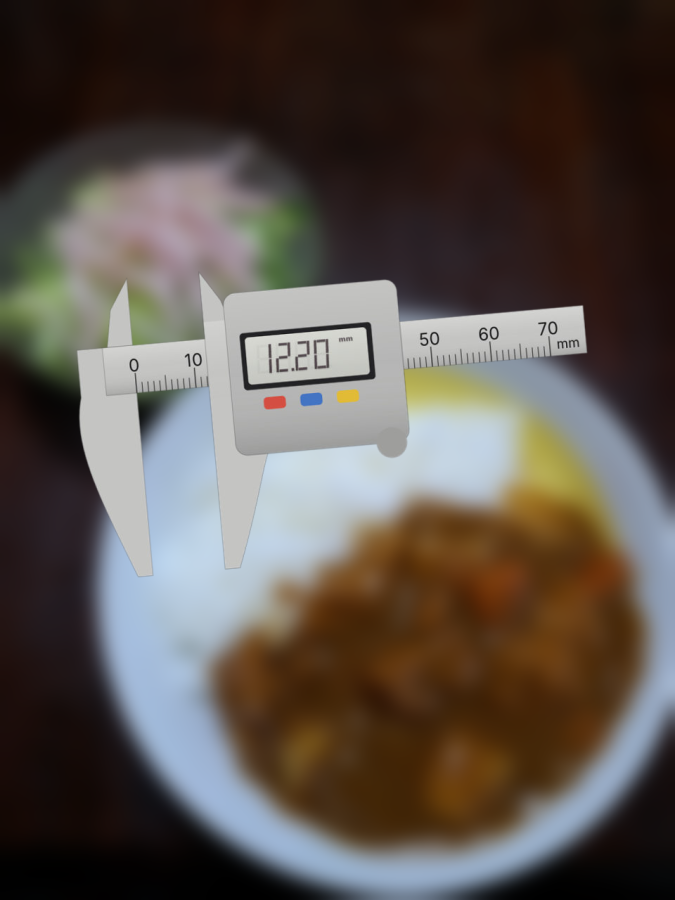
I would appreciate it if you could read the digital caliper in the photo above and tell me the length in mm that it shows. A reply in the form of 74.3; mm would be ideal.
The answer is 12.20; mm
